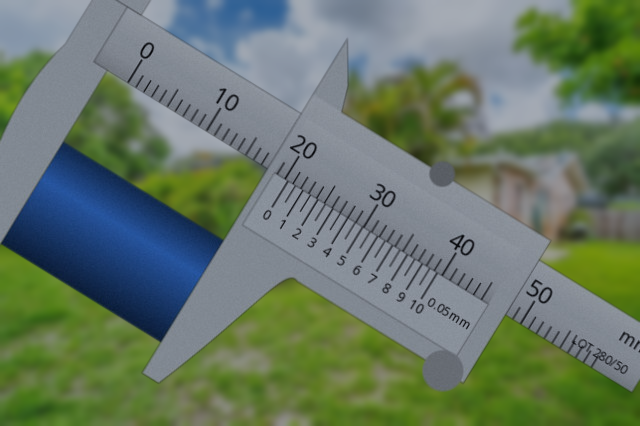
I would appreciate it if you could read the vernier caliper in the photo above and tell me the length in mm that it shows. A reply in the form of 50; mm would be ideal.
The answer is 20.4; mm
